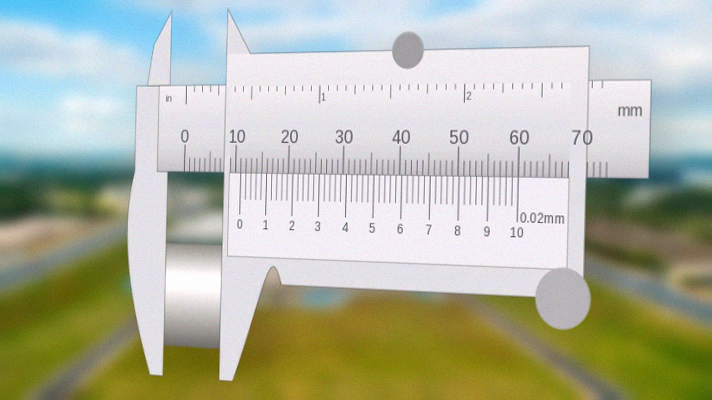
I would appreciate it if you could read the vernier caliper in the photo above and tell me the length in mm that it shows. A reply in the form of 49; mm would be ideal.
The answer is 11.0; mm
